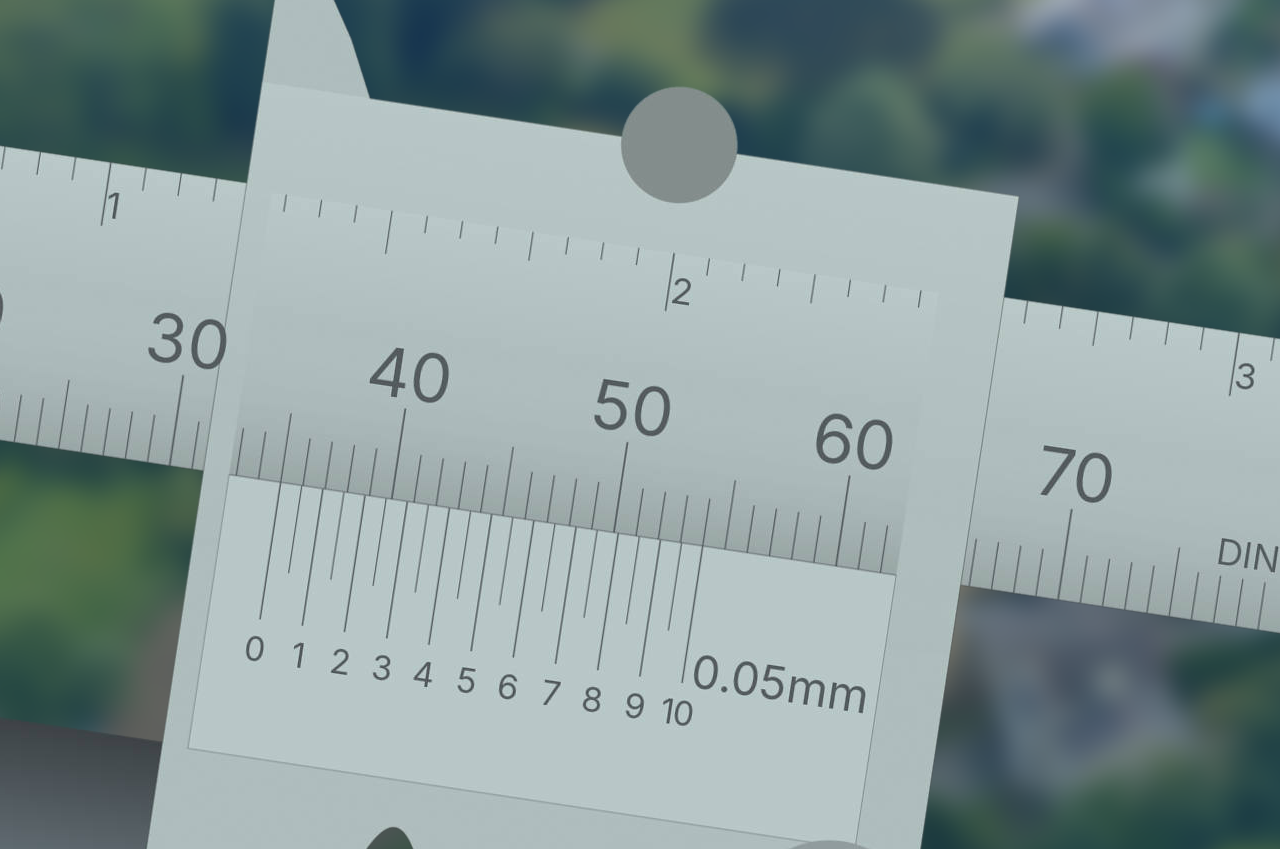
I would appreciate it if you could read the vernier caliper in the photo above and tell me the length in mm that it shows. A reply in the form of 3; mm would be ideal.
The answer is 35.0; mm
